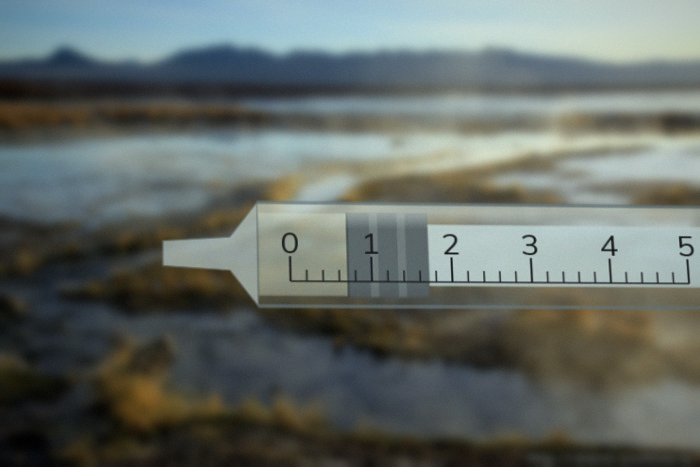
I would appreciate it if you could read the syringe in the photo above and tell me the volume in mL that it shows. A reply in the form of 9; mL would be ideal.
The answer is 0.7; mL
